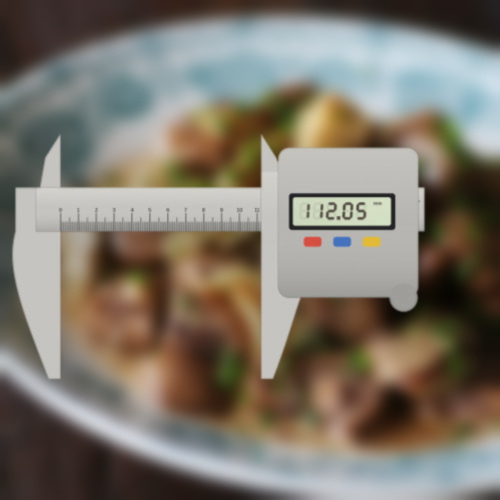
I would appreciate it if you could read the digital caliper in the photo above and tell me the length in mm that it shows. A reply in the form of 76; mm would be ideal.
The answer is 112.05; mm
